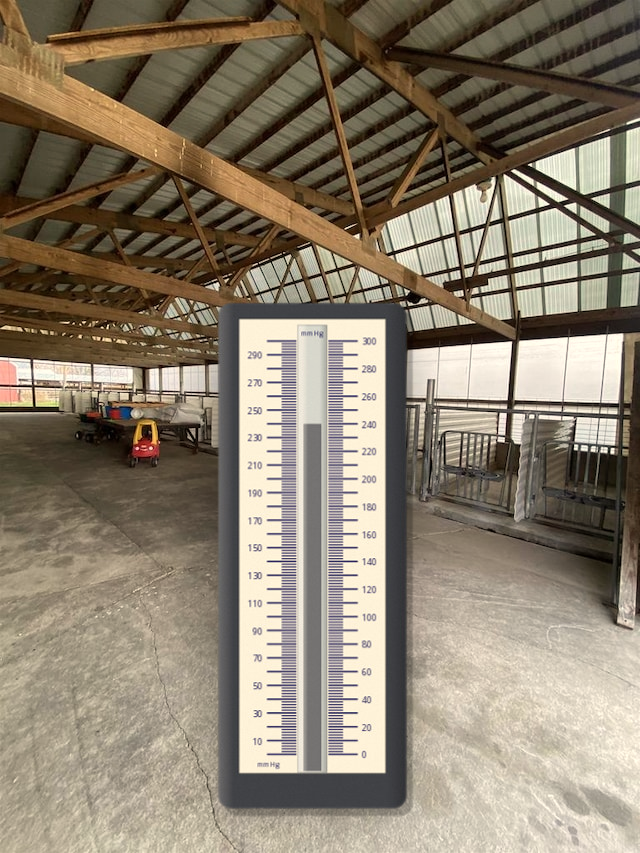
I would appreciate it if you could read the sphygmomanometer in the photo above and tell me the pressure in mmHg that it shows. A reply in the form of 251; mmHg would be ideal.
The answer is 240; mmHg
